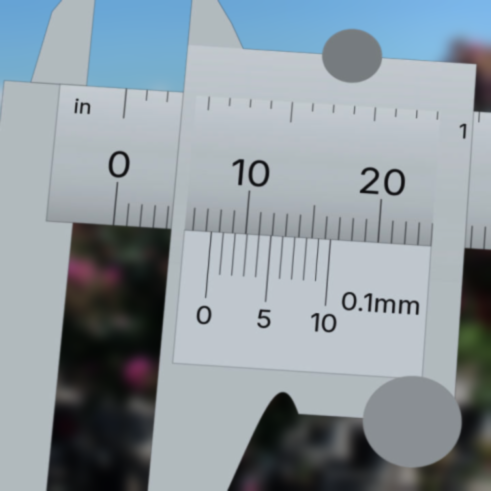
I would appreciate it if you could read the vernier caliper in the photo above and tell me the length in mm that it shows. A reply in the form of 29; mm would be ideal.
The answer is 7.4; mm
